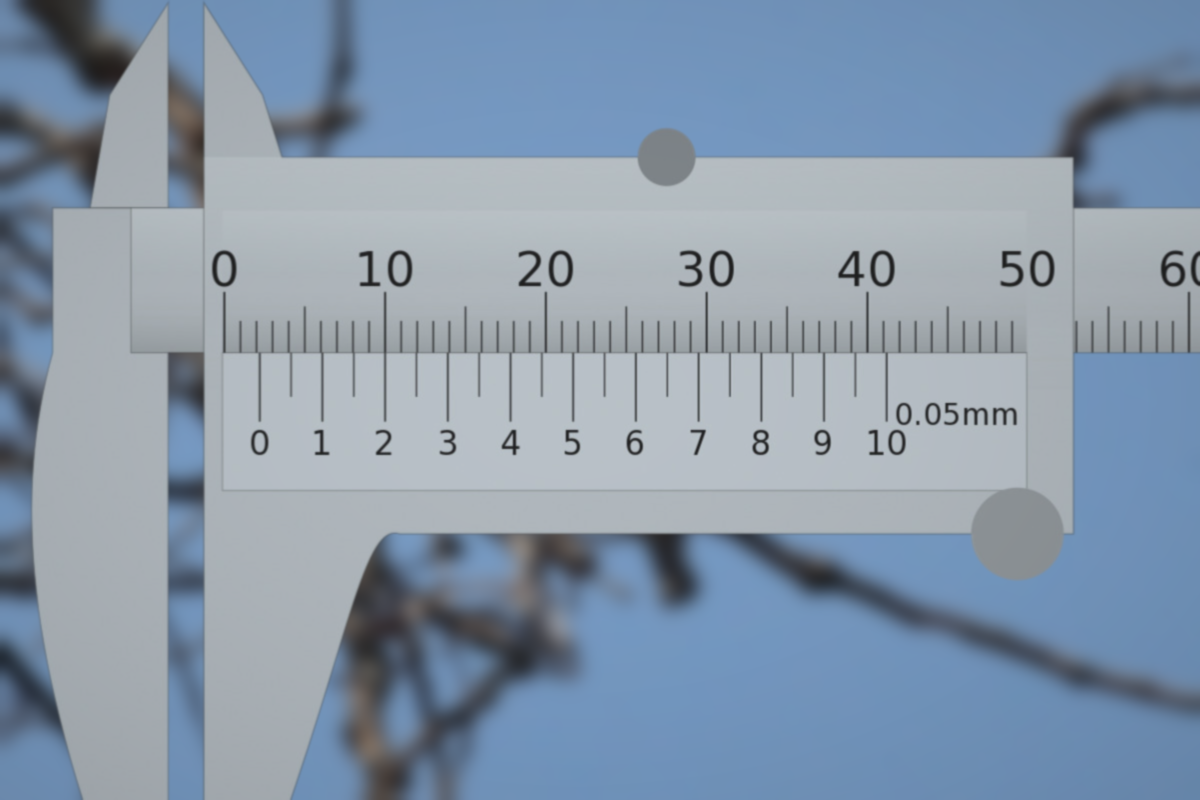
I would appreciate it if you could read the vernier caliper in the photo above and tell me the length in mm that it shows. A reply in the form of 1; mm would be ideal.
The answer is 2.2; mm
